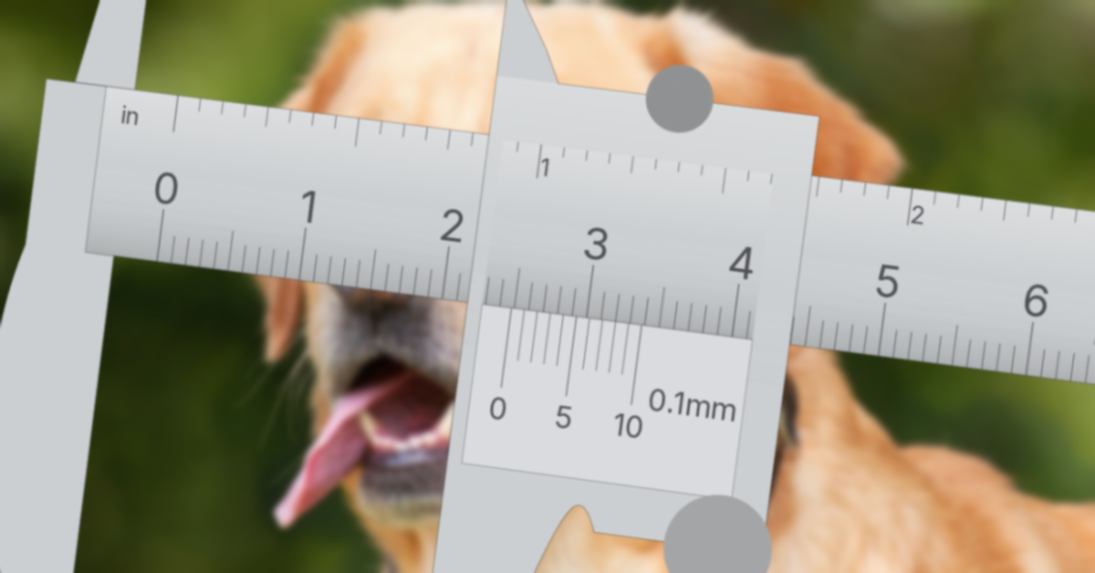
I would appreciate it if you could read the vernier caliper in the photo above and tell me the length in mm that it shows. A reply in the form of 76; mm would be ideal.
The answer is 24.8; mm
